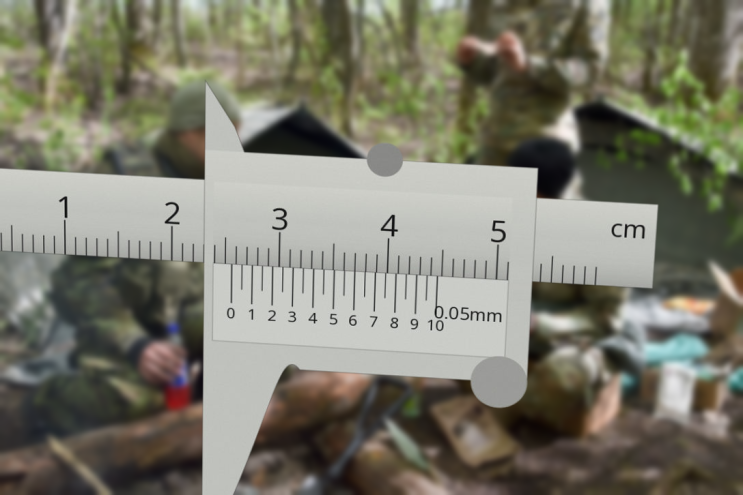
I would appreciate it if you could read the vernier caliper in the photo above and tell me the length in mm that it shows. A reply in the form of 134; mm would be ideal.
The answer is 25.6; mm
